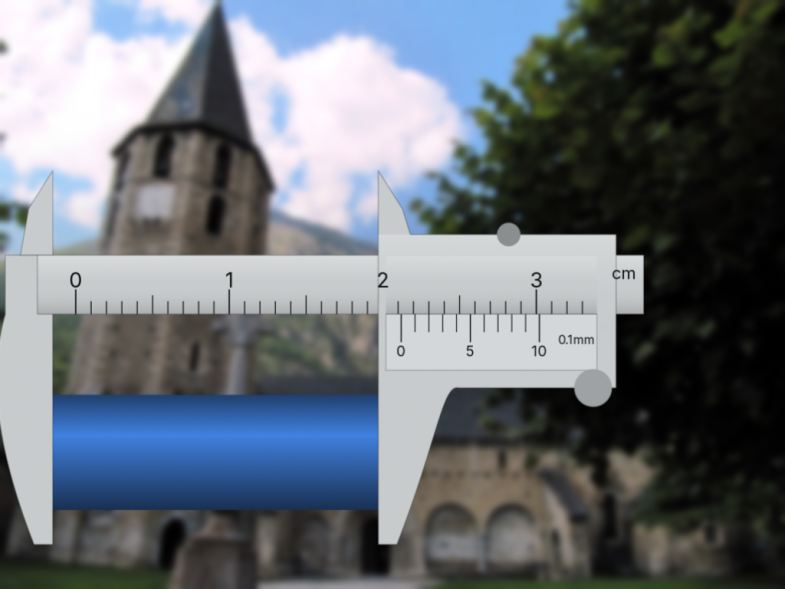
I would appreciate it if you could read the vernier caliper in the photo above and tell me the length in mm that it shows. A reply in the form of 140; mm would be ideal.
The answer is 21.2; mm
